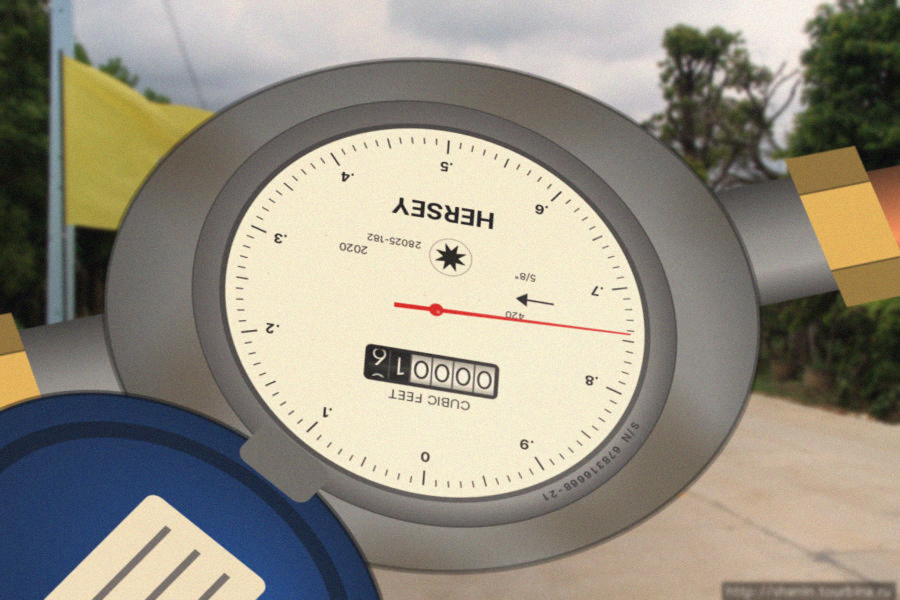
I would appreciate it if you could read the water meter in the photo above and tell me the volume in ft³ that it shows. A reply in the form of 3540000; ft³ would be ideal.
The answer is 15.74; ft³
